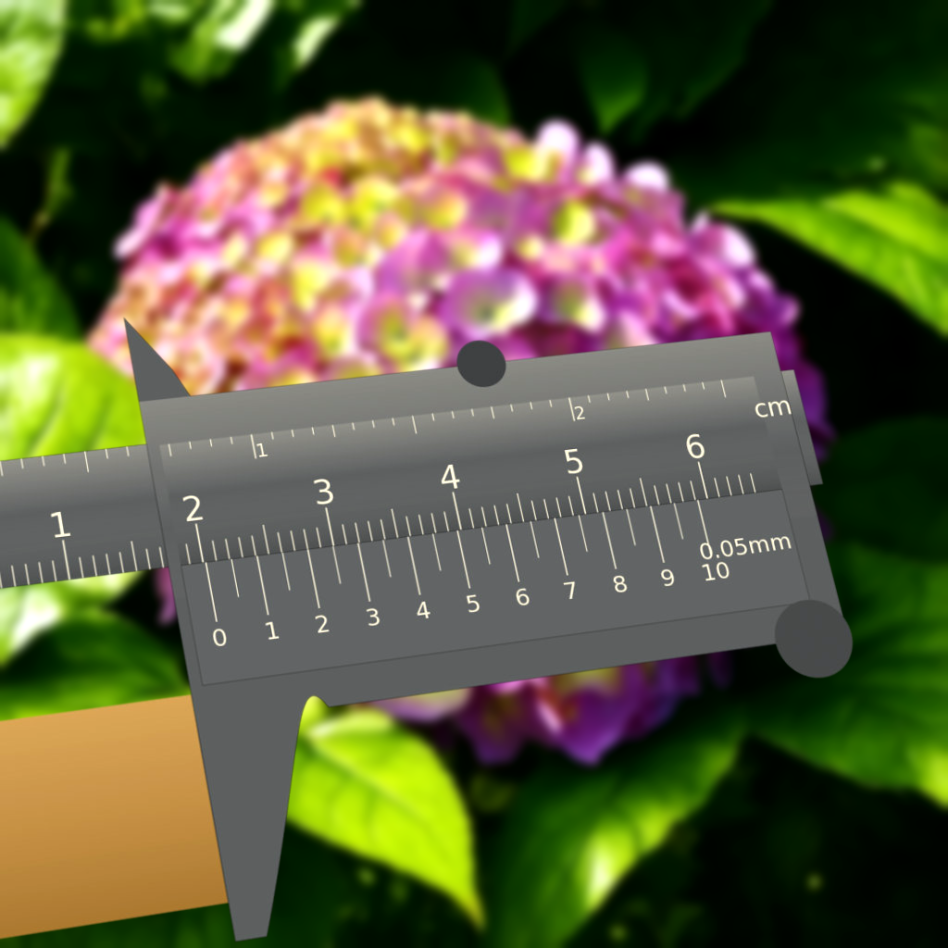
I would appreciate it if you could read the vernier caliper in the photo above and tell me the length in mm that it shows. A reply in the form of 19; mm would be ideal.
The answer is 20.2; mm
